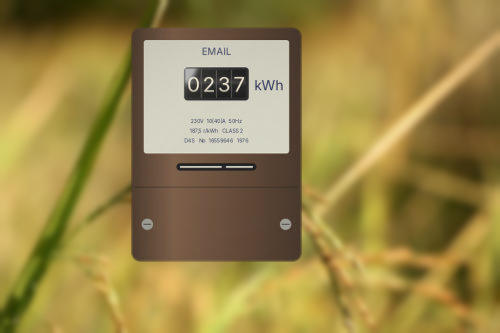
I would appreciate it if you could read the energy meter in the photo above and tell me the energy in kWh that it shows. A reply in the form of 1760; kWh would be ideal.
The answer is 237; kWh
